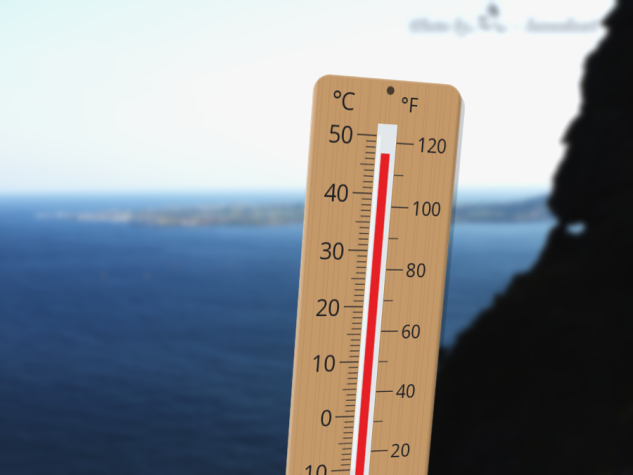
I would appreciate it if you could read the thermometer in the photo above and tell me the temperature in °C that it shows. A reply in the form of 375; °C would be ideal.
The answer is 47; °C
